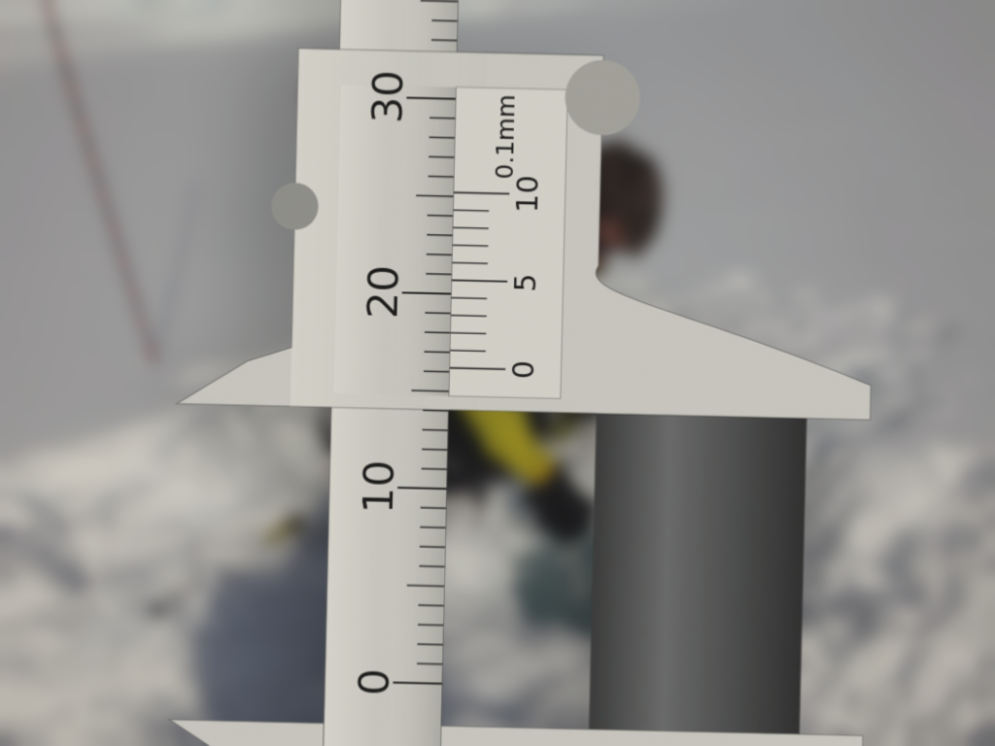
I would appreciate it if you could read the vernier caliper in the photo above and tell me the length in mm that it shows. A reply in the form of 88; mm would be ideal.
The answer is 16.2; mm
